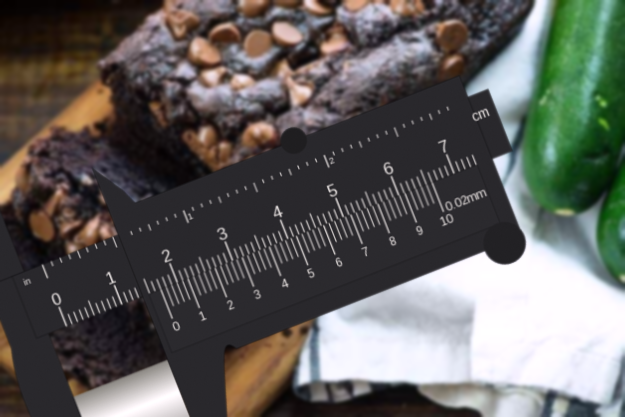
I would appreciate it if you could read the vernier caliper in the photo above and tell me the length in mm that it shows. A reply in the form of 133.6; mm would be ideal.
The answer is 17.0; mm
